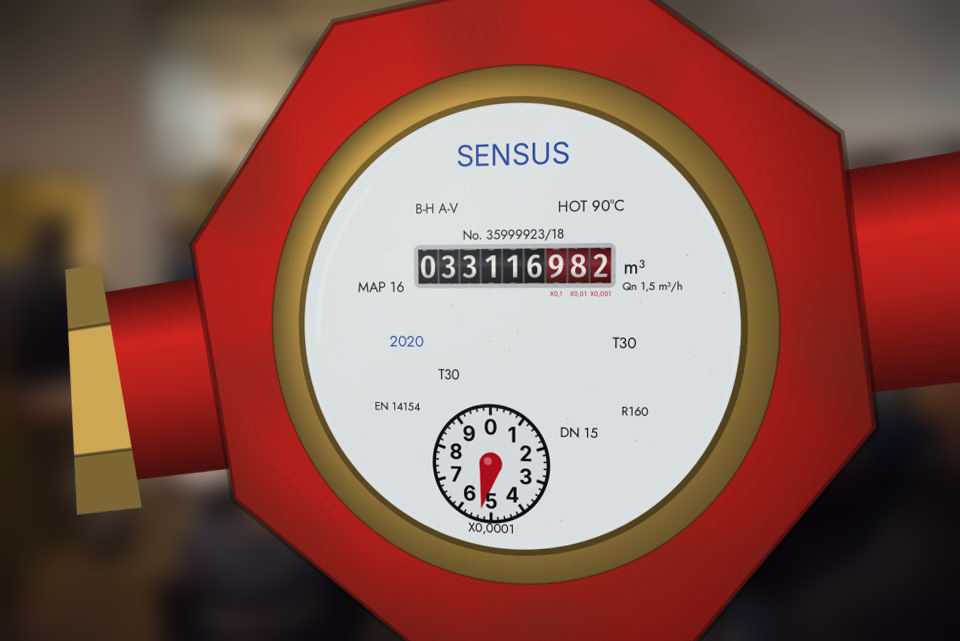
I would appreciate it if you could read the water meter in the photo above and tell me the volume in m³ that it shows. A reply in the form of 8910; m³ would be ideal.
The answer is 33116.9825; m³
